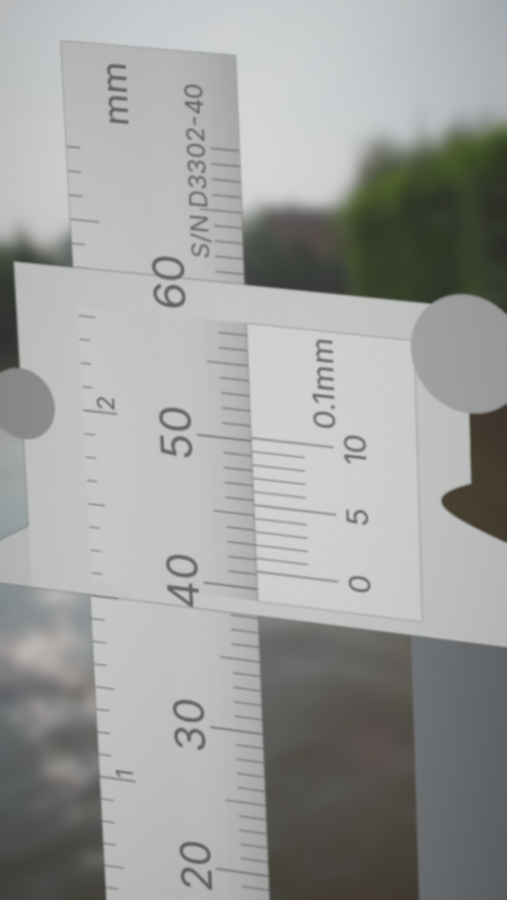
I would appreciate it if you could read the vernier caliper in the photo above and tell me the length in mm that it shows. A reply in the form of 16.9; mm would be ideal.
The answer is 41.2; mm
